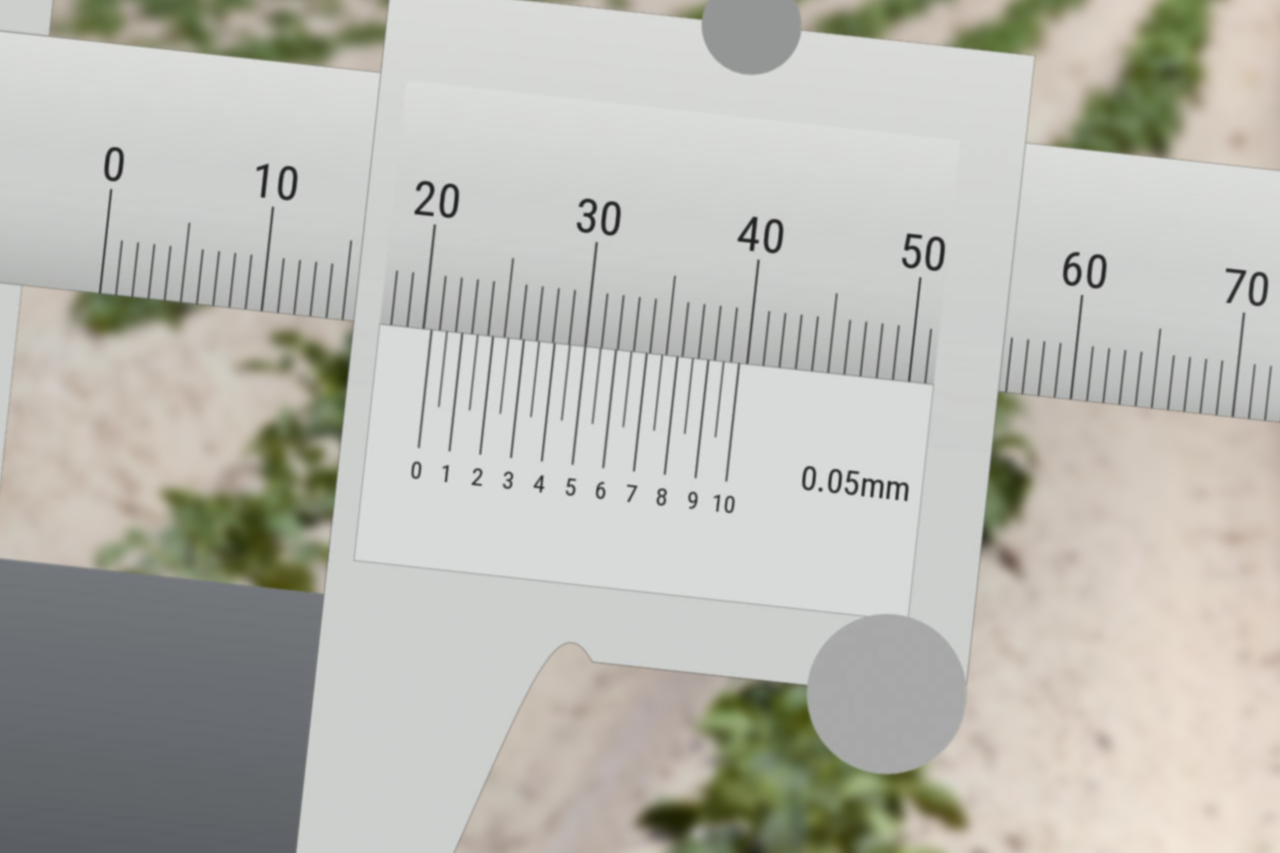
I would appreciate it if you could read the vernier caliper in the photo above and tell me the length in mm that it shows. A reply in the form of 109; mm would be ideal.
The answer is 20.5; mm
